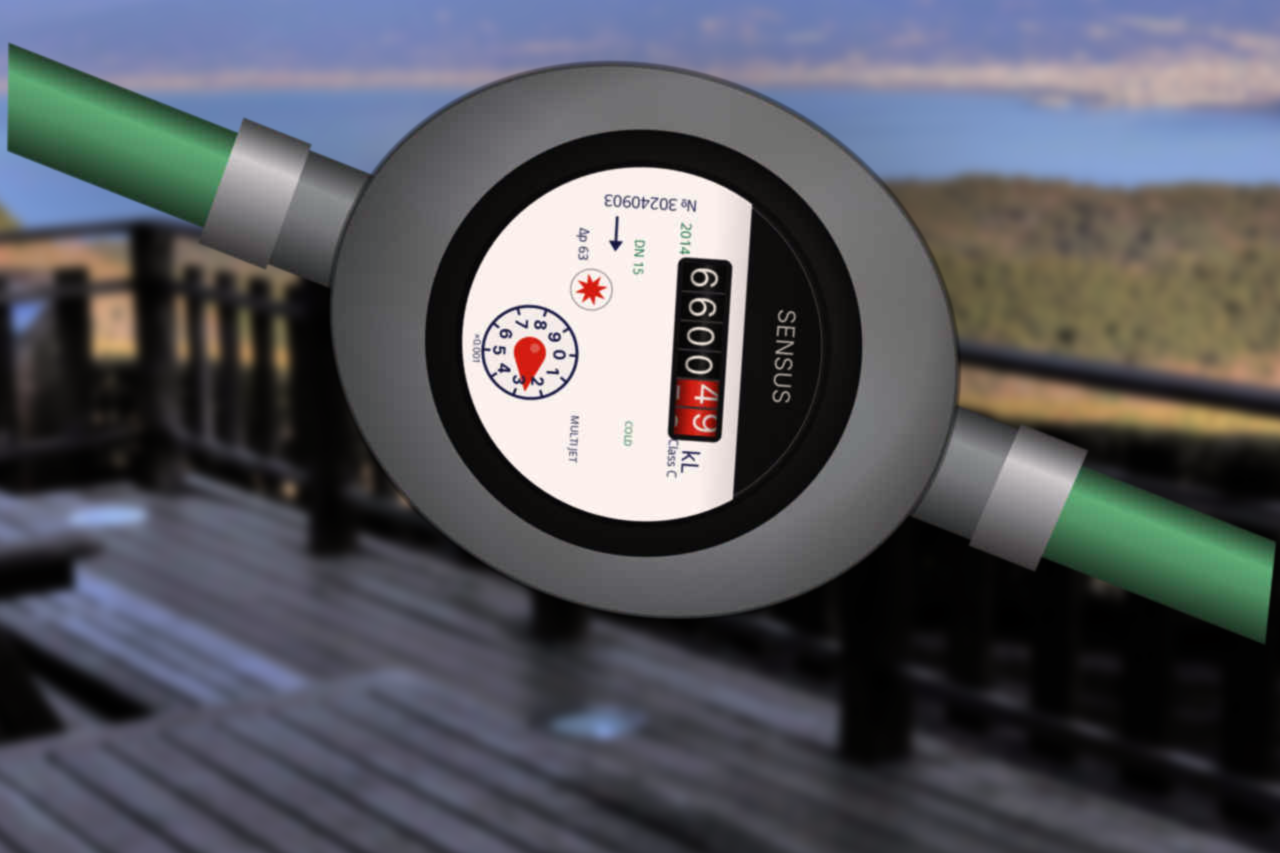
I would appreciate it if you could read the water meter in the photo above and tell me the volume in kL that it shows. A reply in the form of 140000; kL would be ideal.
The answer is 6600.492; kL
